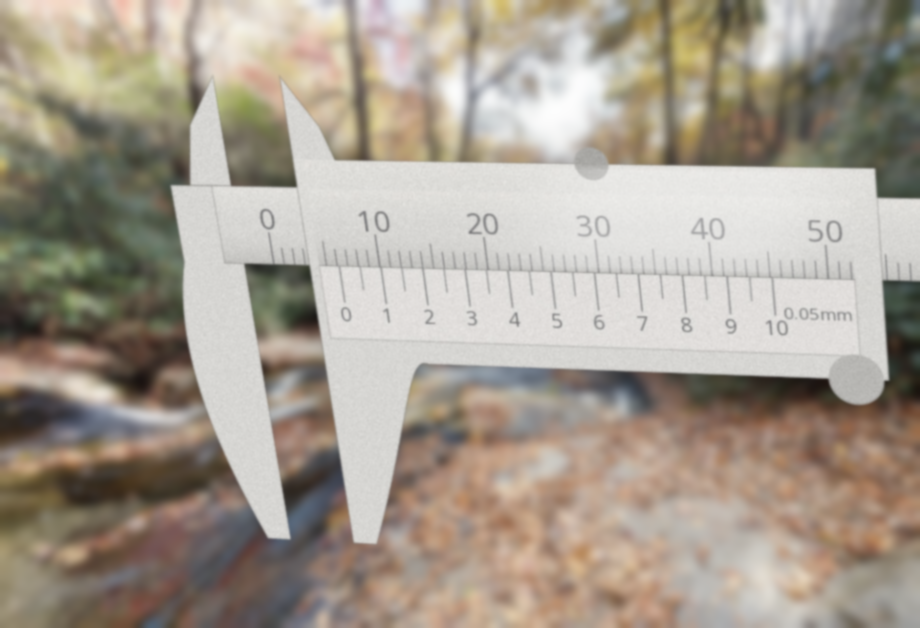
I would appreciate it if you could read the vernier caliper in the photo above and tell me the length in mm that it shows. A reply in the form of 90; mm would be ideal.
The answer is 6.2; mm
